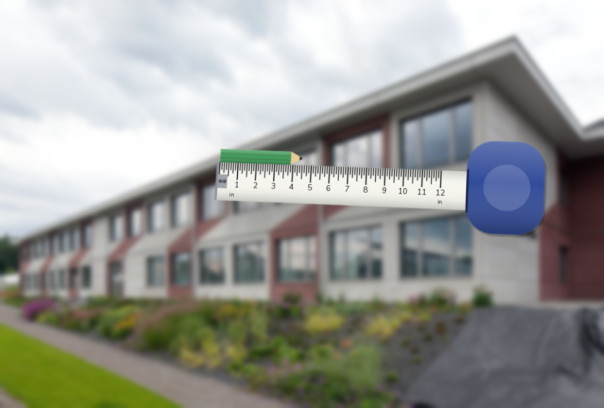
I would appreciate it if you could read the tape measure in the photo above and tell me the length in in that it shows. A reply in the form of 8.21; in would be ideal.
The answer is 4.5; in
